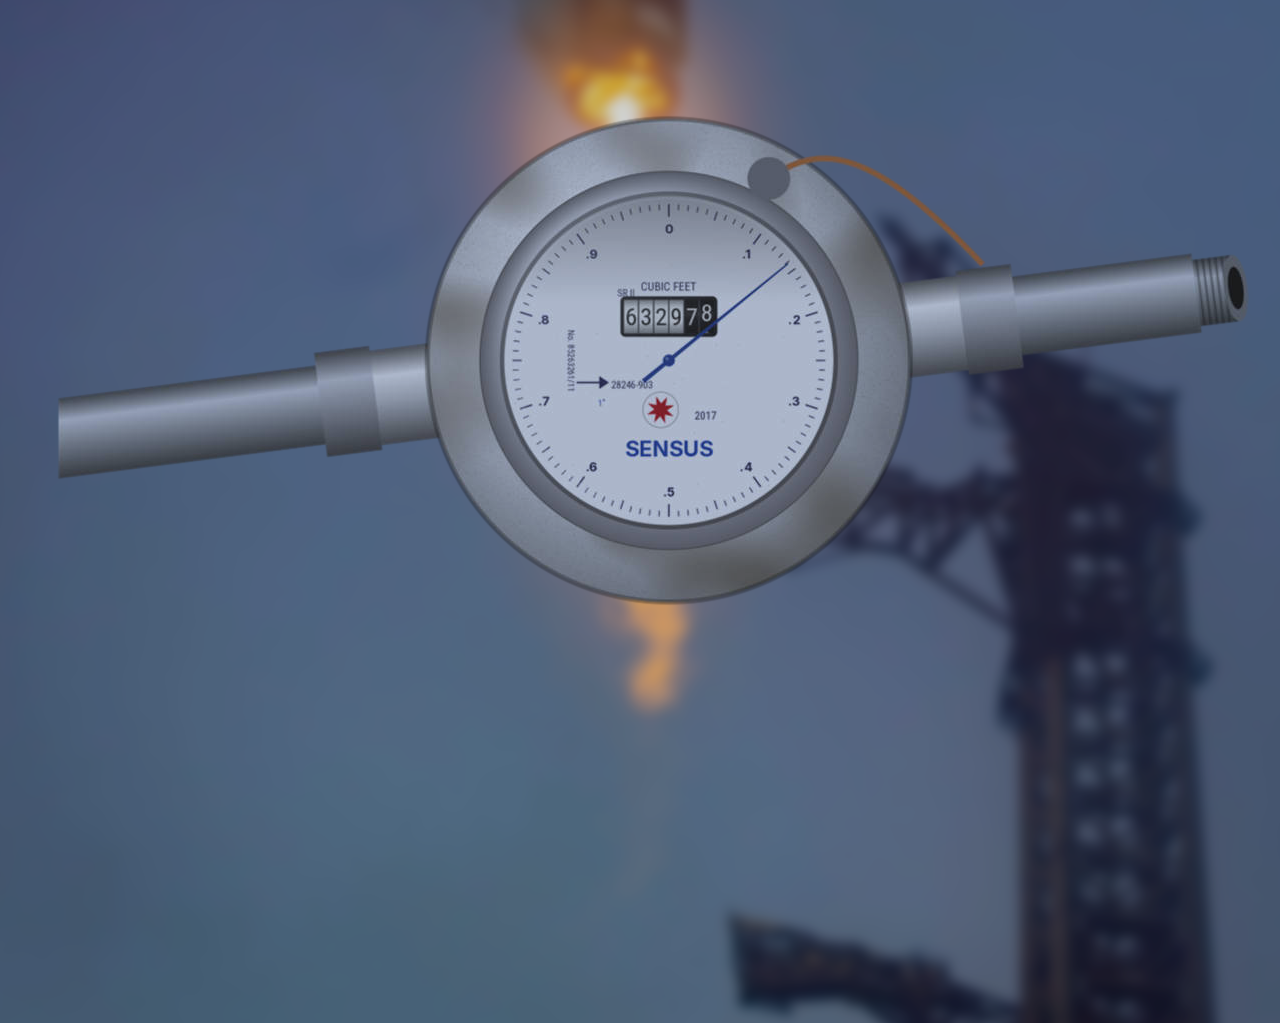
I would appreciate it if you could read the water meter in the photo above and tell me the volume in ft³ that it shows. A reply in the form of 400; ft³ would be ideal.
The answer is 632978.14; ft³
